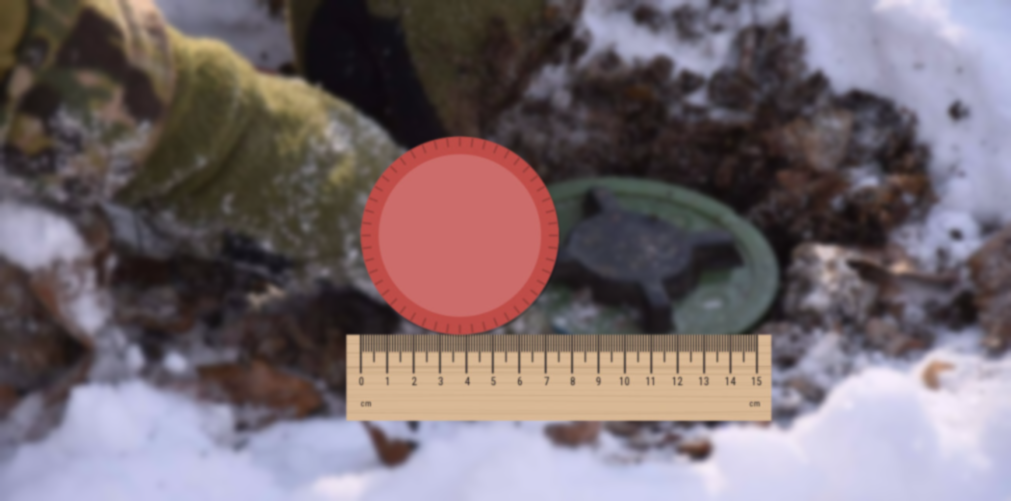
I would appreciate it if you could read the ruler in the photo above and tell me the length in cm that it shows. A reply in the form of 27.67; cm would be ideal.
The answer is 7.5; cm
